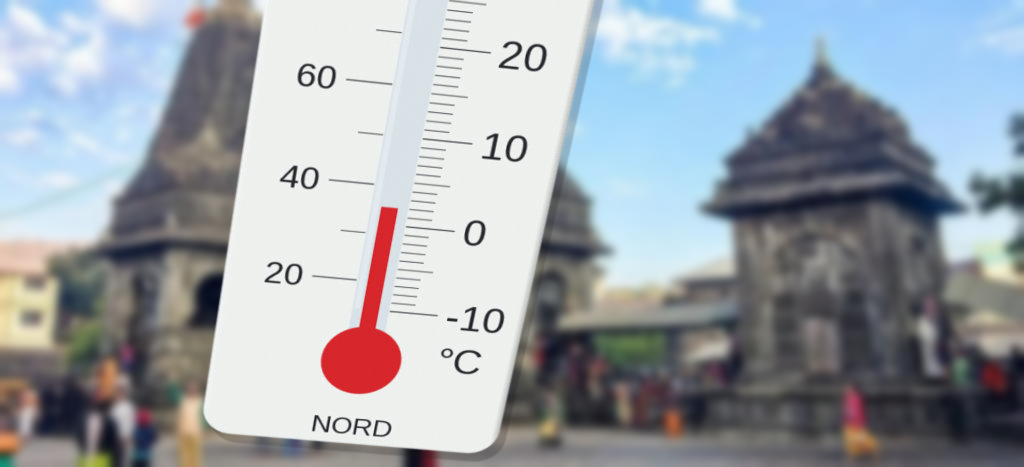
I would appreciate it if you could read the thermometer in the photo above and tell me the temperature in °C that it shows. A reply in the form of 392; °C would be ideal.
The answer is 2; °C
